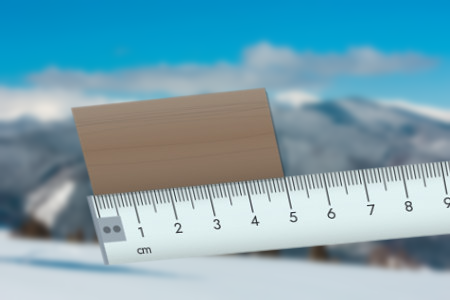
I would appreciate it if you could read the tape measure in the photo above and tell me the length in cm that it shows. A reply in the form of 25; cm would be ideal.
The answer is 5; cm
